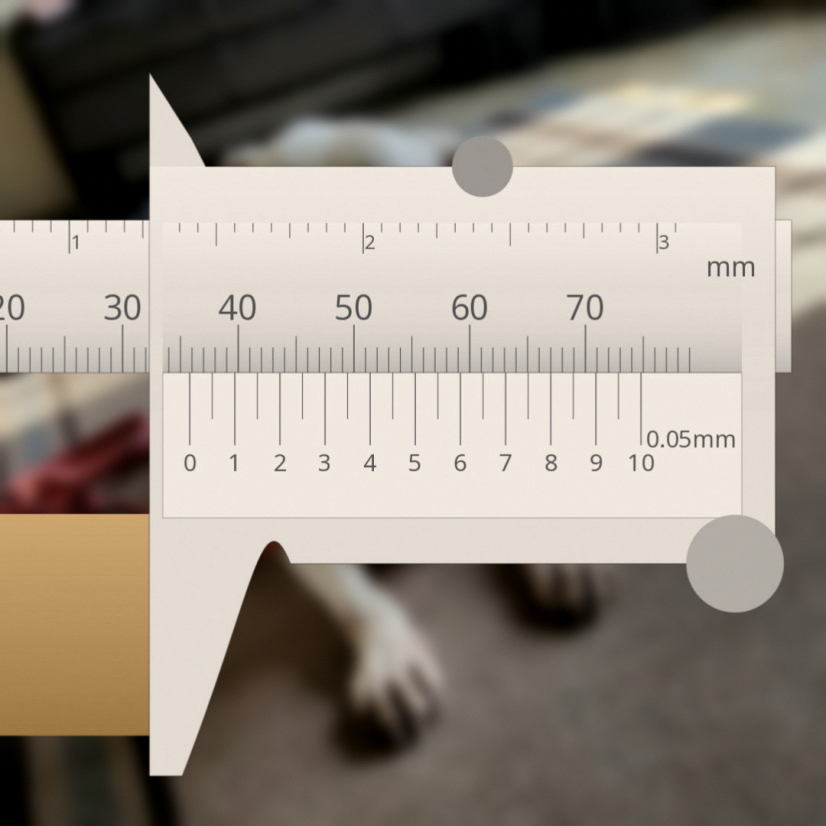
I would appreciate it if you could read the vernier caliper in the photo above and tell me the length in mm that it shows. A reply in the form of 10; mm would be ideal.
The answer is 35.8; mm
